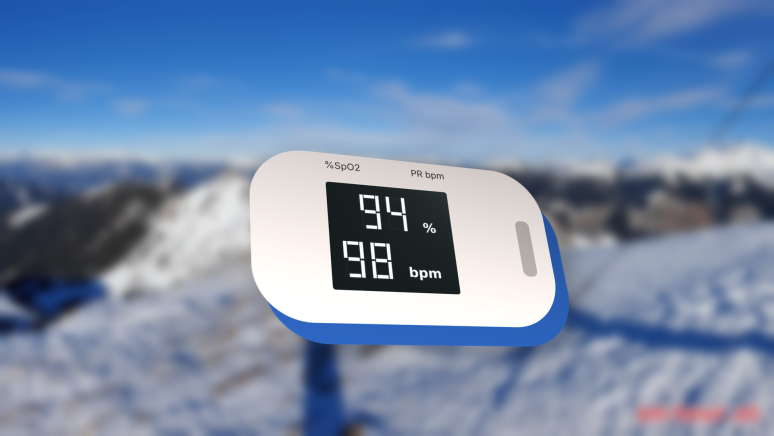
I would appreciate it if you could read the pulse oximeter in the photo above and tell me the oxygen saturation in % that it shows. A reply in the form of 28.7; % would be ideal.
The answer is 94; %
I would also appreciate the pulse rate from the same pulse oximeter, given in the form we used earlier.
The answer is 98; bpm
